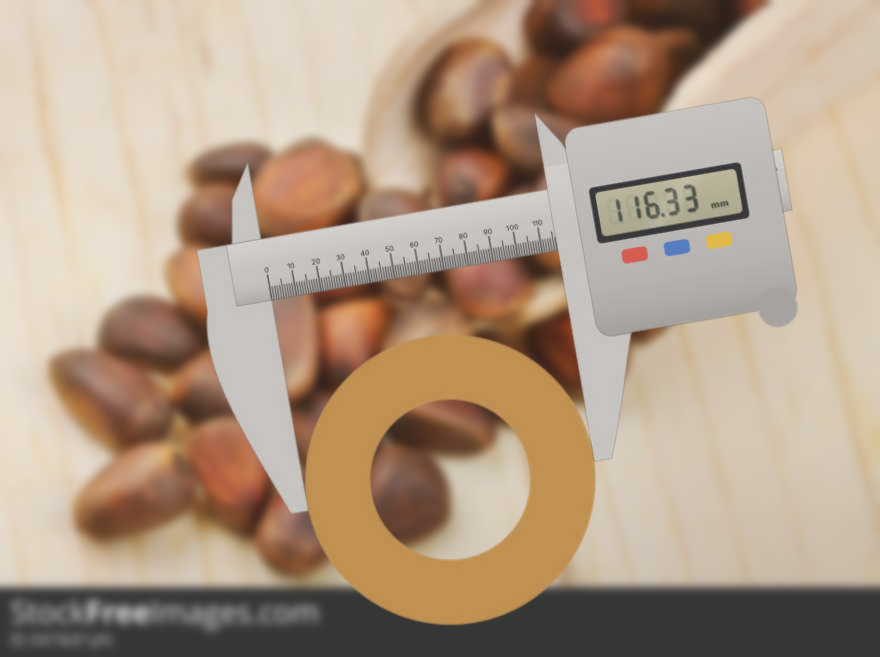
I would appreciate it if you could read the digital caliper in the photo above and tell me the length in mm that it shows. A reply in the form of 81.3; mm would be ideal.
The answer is 116.33; mm
